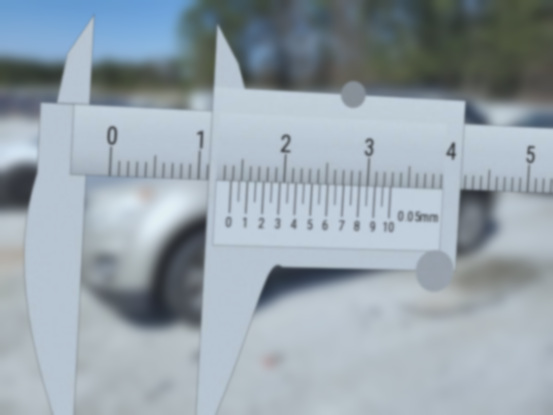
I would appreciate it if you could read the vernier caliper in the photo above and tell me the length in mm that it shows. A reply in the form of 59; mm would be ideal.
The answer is 13.8; mm
